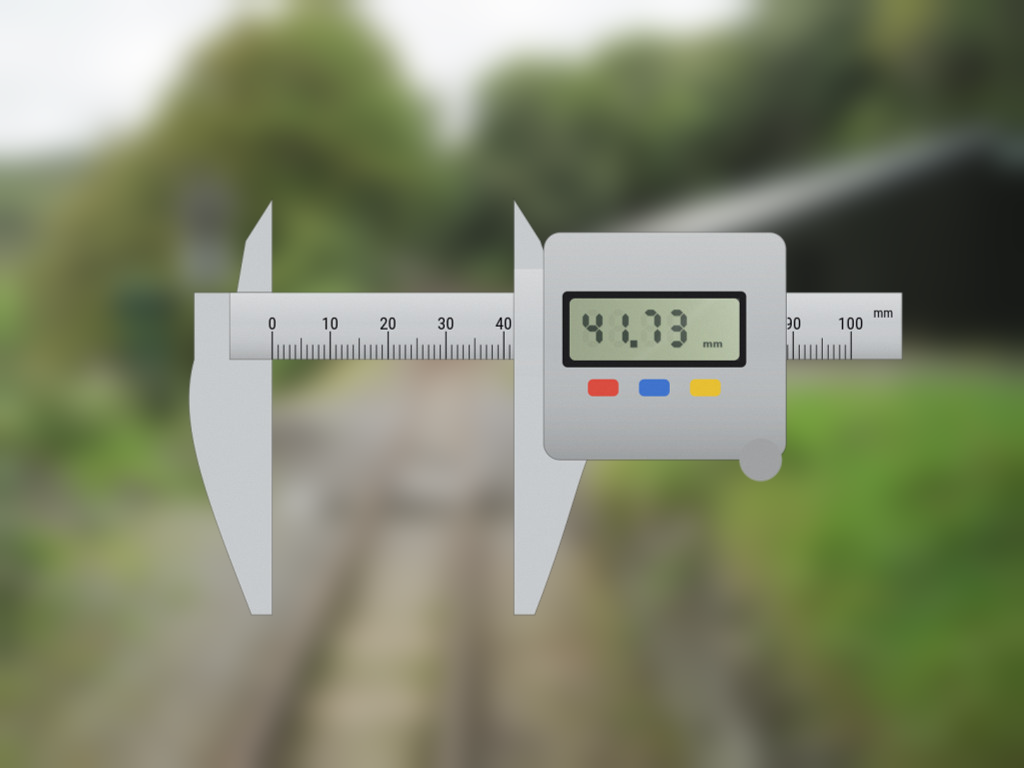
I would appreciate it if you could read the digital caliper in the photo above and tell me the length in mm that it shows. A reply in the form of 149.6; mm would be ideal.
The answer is 41.73; mm
